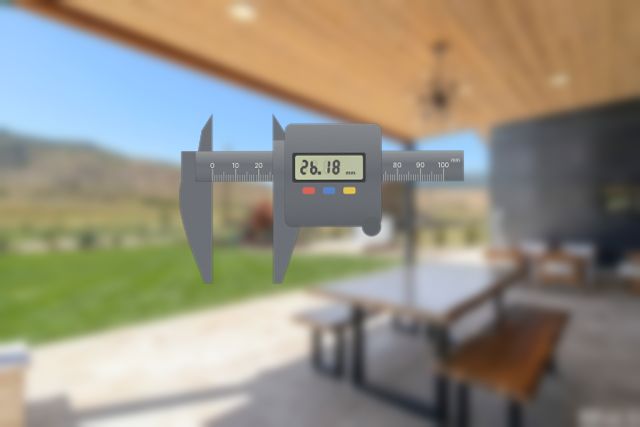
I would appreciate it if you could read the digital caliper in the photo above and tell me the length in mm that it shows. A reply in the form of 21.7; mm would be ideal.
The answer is 26.18; mm
